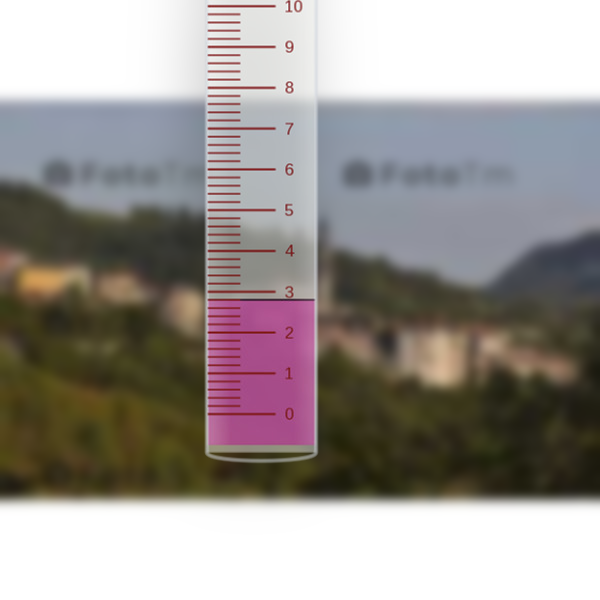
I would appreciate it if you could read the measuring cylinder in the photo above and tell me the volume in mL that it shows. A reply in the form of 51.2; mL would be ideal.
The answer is 2.8; mL
